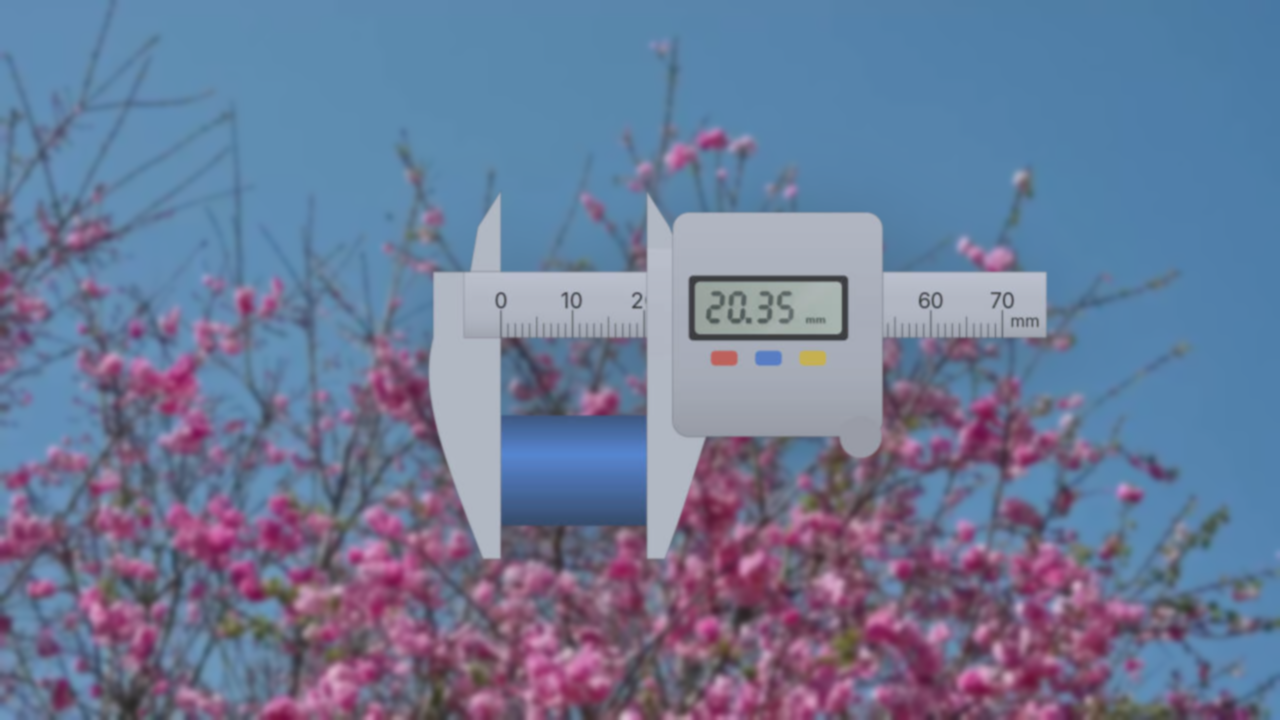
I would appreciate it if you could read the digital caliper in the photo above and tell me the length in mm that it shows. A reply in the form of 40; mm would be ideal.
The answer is 20.35; mm
